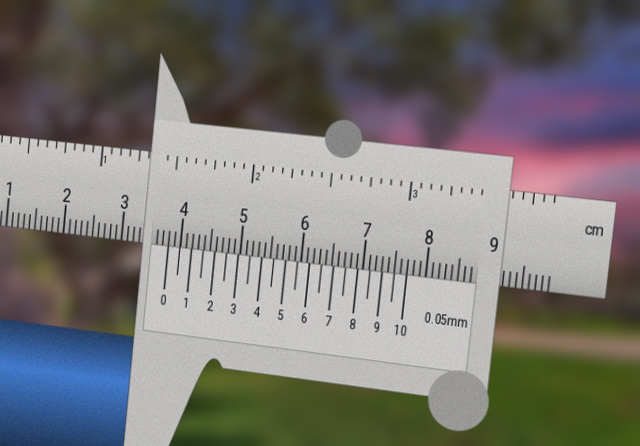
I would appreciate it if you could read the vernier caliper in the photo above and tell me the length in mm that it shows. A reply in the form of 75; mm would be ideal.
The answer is 38.0; mm
